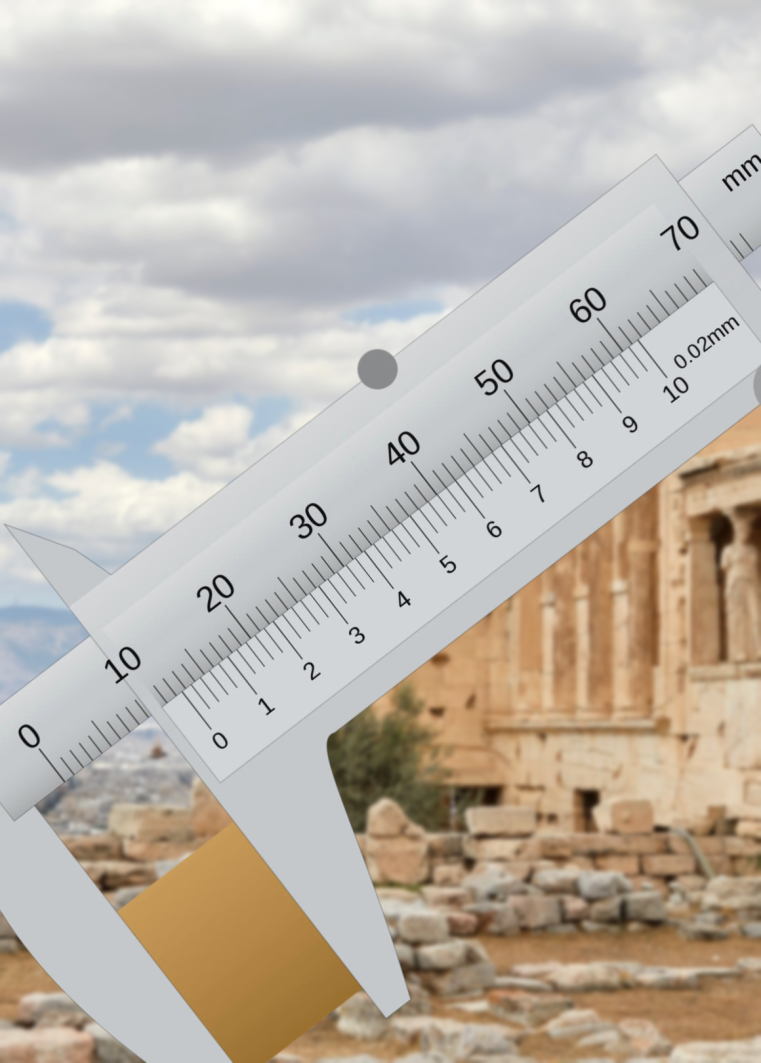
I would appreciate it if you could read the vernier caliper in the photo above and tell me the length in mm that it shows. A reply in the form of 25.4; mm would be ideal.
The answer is 12.6; mm
